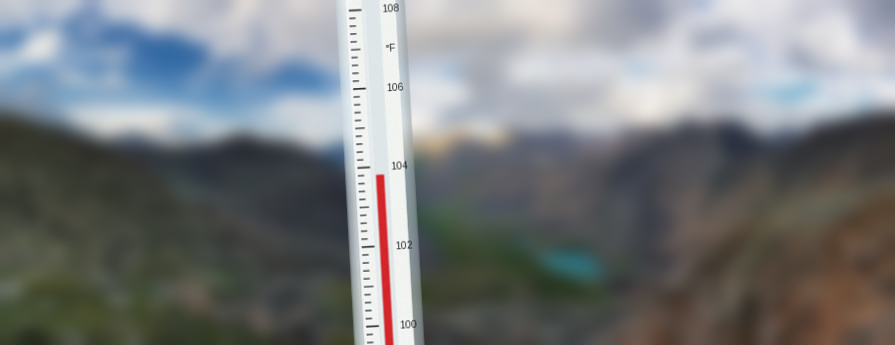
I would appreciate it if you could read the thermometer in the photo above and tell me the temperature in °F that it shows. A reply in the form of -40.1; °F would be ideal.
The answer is 103.8; °F
